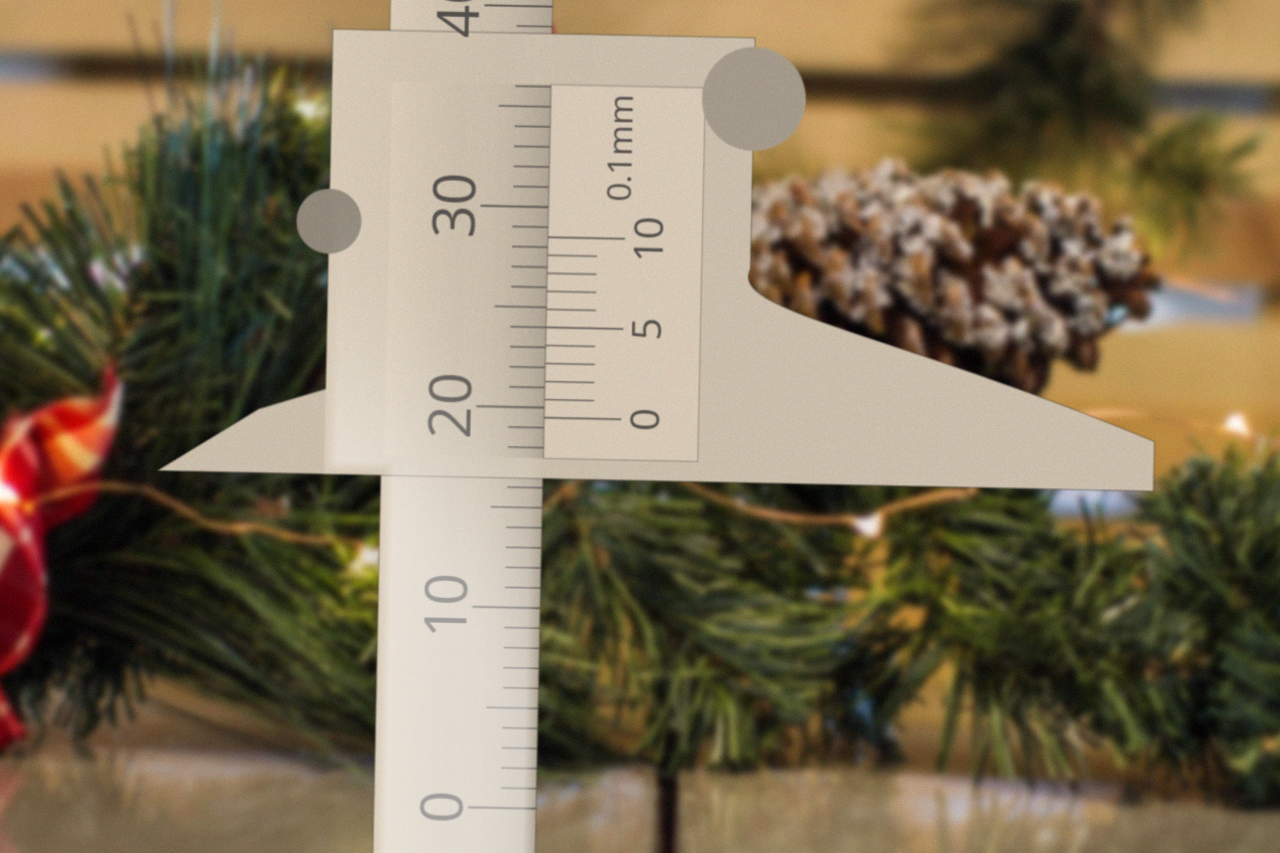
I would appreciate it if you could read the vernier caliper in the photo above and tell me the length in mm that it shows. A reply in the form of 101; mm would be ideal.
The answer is 19.5; mm
